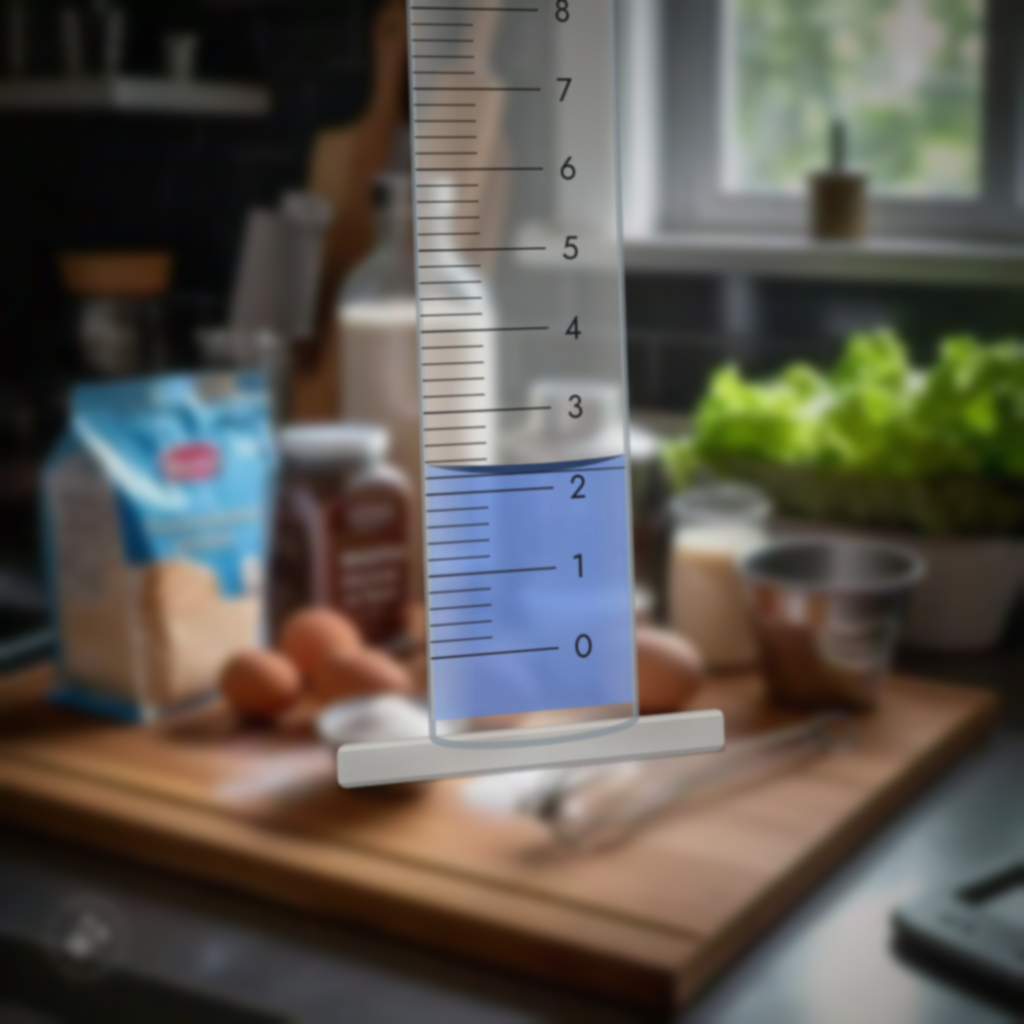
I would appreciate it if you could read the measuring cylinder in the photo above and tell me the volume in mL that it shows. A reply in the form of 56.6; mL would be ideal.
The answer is 2.2; mL
